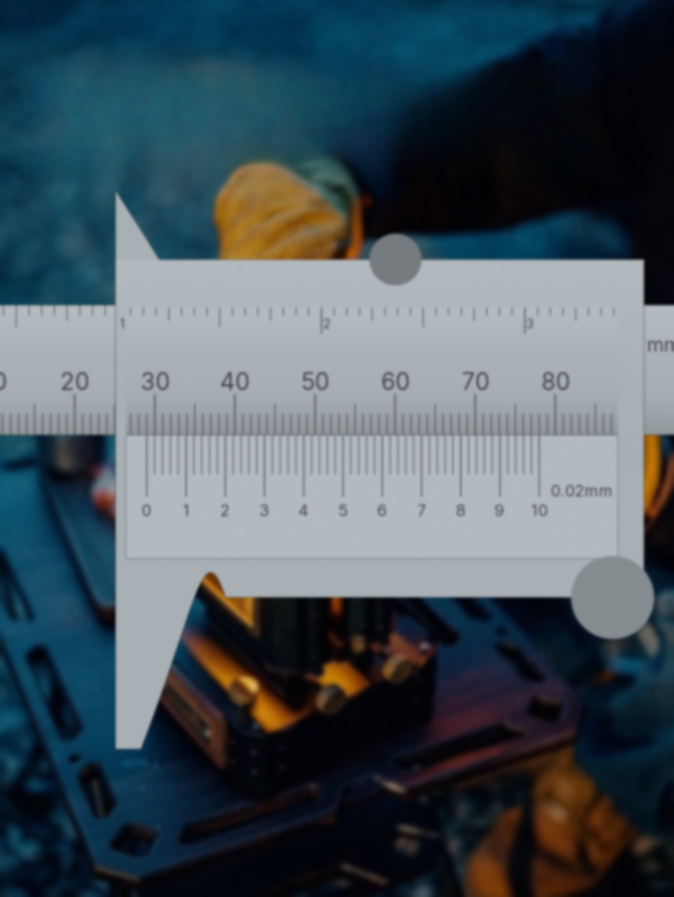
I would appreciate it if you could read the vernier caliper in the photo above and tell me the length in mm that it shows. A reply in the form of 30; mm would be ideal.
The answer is 29.0; mm
